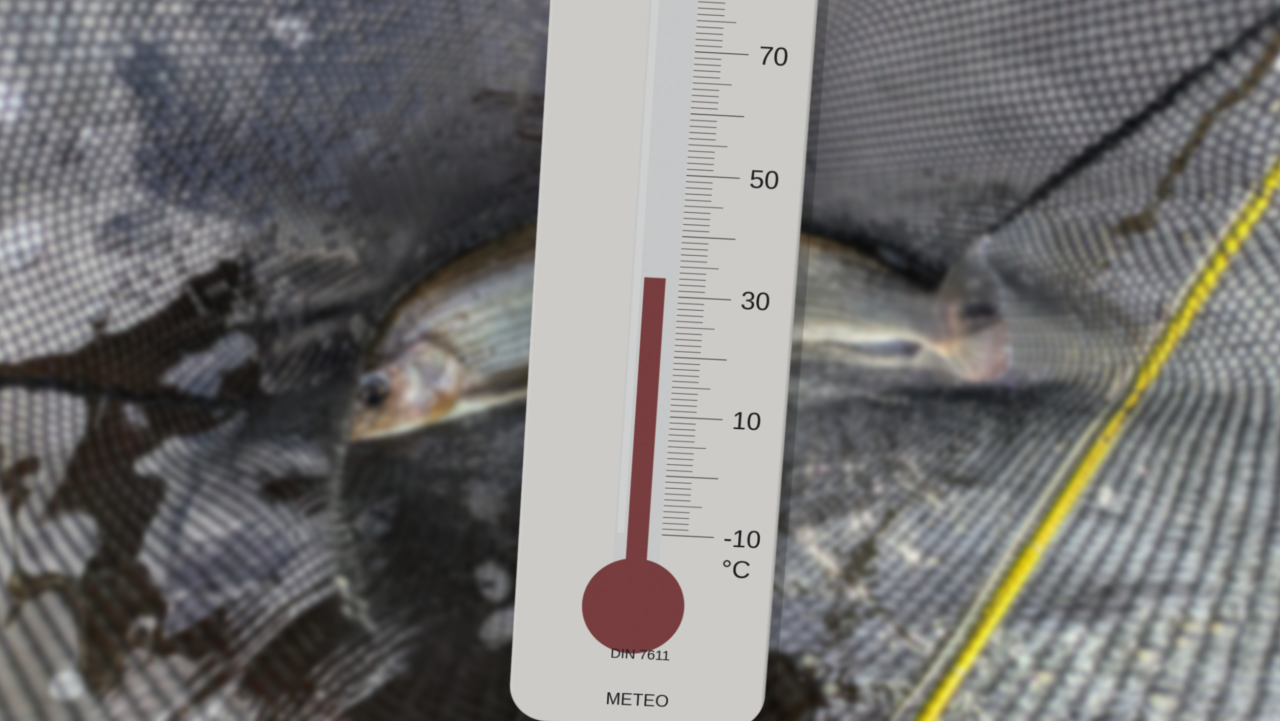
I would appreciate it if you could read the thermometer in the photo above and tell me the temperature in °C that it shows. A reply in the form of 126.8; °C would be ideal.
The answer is 33; °C
